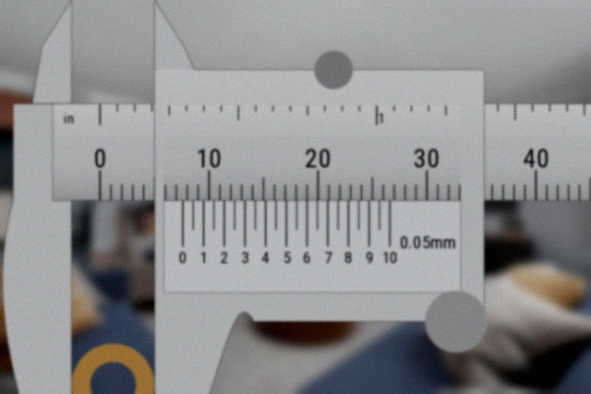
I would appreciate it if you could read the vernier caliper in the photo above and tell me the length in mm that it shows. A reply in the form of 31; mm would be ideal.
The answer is 7.6; mm
